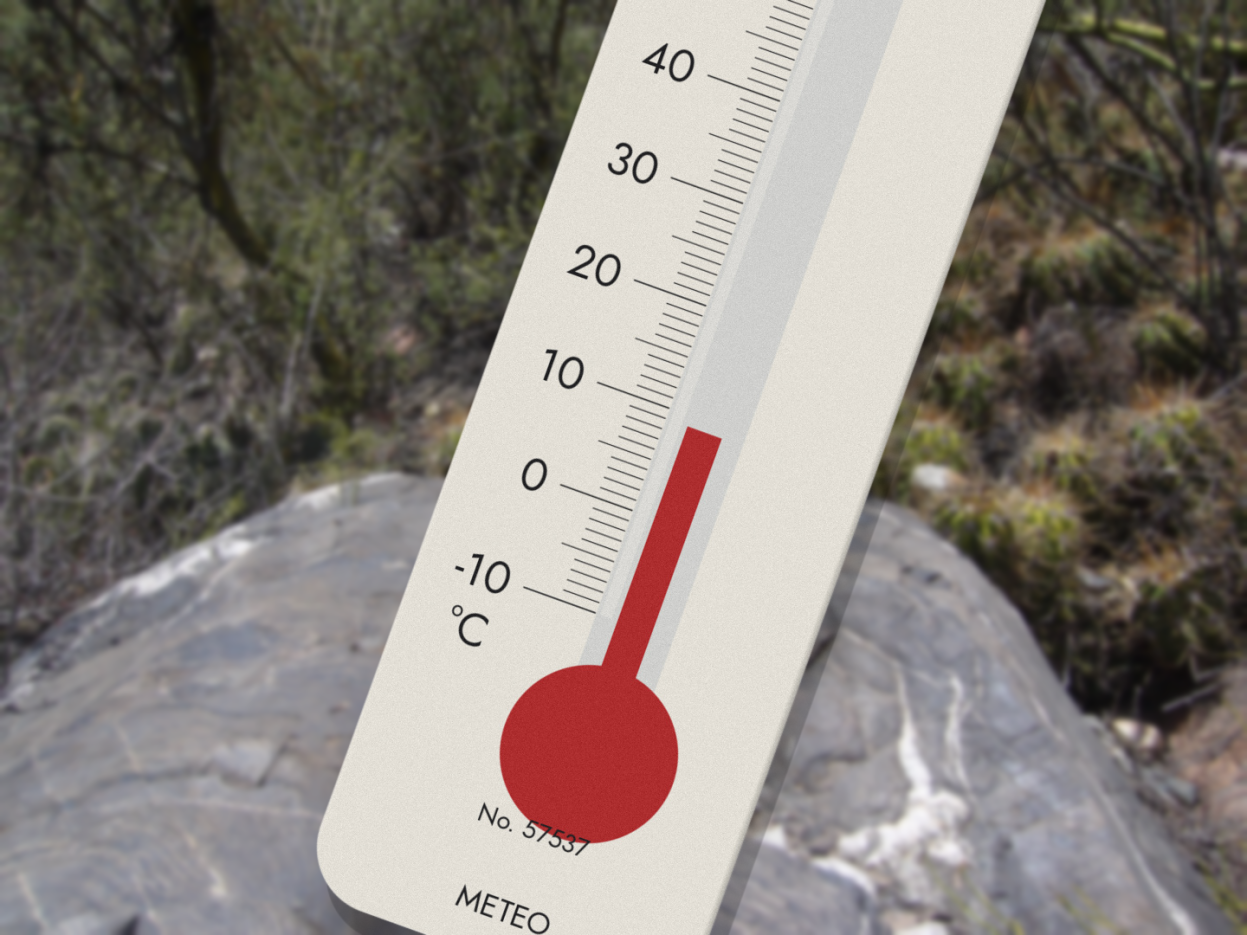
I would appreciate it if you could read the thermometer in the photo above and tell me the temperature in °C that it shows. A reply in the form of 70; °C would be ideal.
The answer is 9; °C
